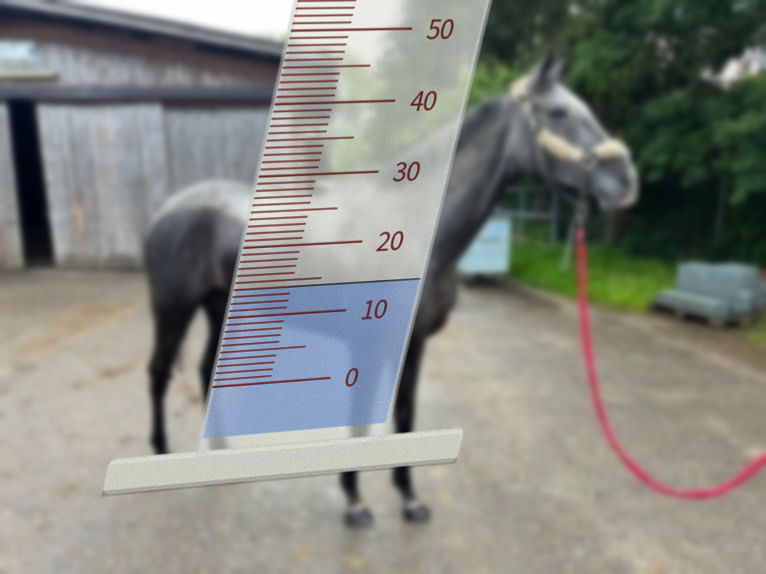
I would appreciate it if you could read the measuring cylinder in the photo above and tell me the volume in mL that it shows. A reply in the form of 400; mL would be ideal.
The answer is 14; mL
